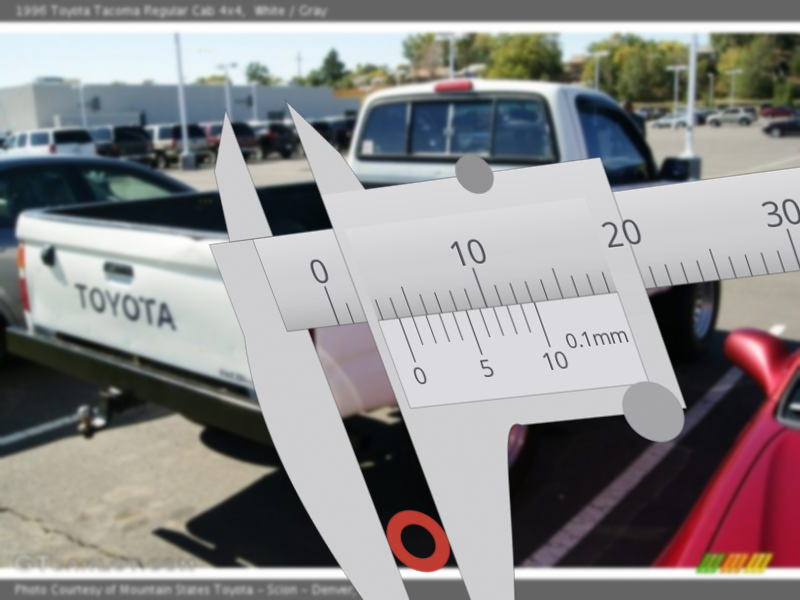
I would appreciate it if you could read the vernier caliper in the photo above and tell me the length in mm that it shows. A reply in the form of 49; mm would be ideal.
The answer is 4.1; mm
